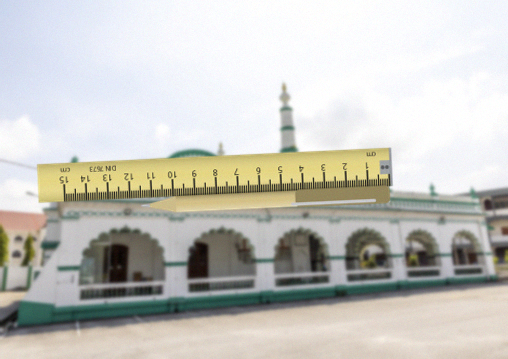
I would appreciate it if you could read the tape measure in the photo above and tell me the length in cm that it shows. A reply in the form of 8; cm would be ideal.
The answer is 11.5; cm
